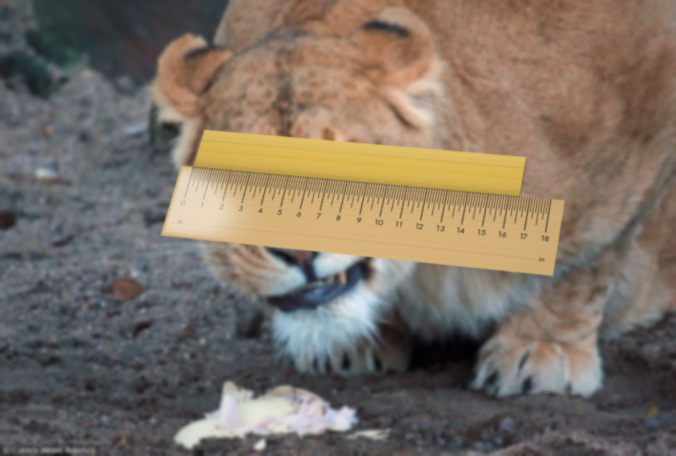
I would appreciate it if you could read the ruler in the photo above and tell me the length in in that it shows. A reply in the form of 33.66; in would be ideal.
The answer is 16.5; in
